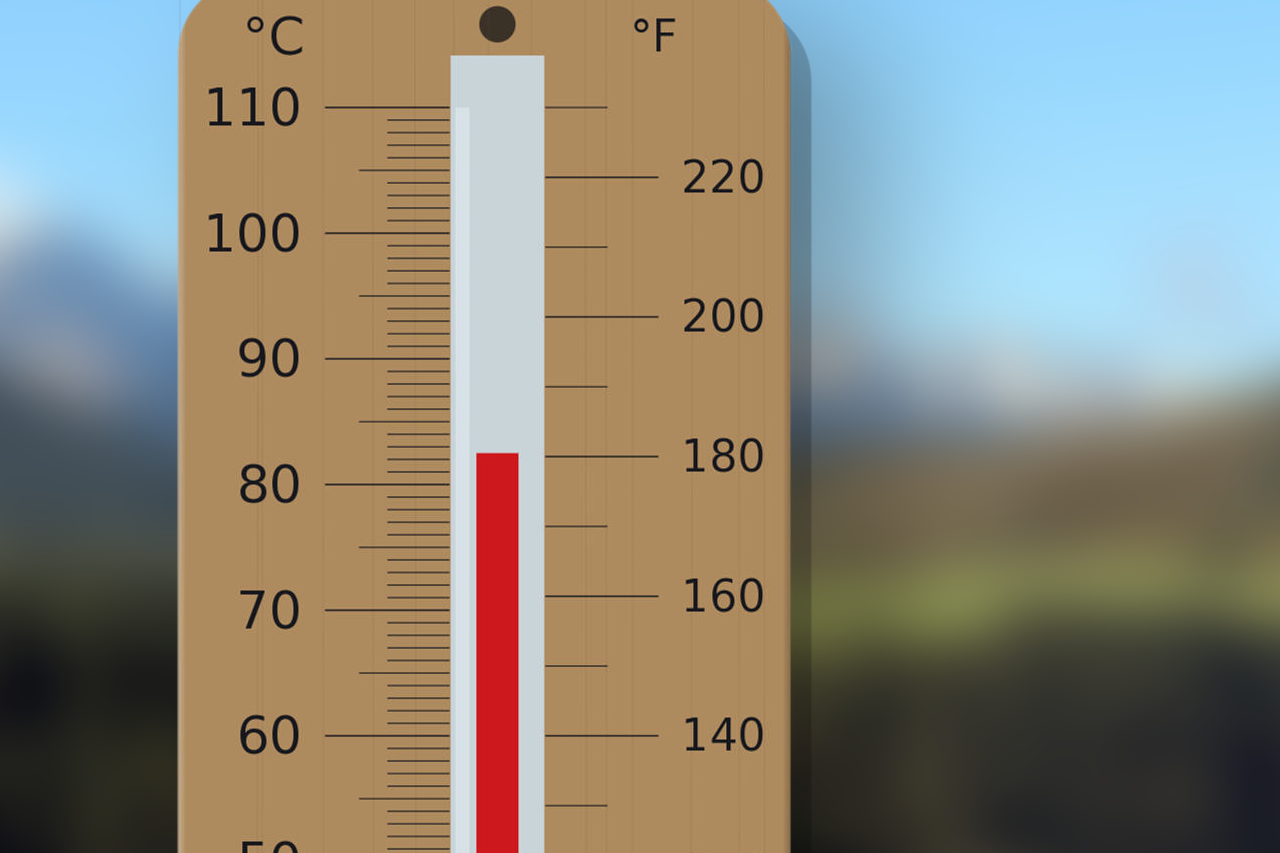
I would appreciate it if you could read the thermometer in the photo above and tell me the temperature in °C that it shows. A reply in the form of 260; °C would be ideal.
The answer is 82.5; °C
